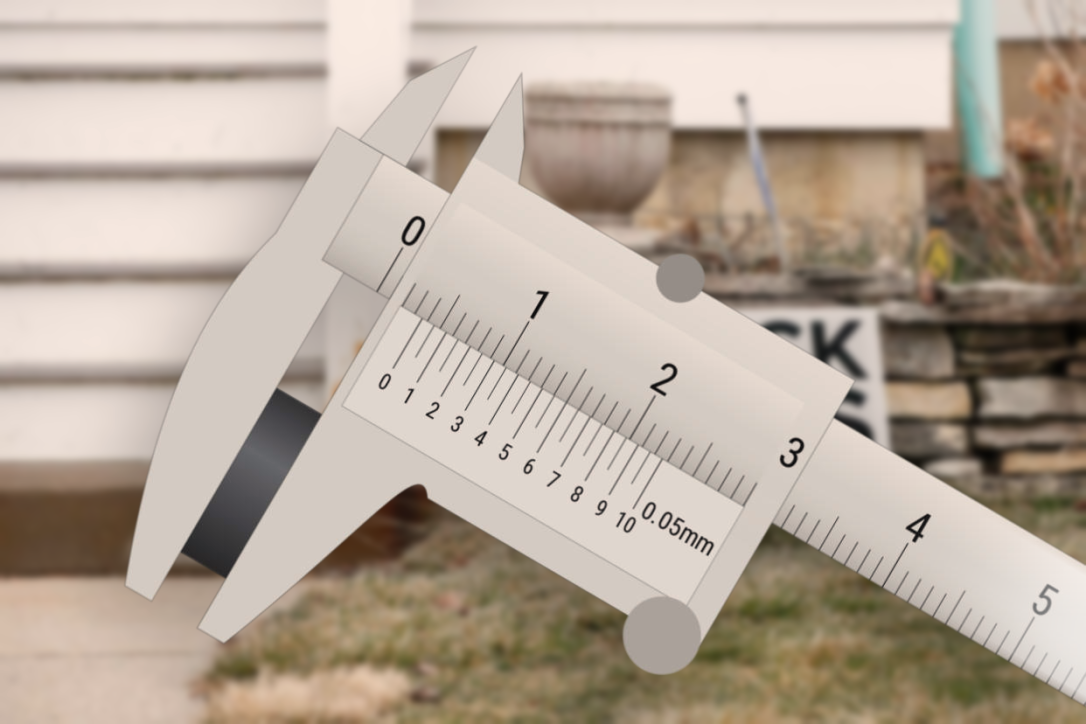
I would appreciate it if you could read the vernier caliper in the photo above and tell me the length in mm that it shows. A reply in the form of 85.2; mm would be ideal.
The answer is 3.6; mm
